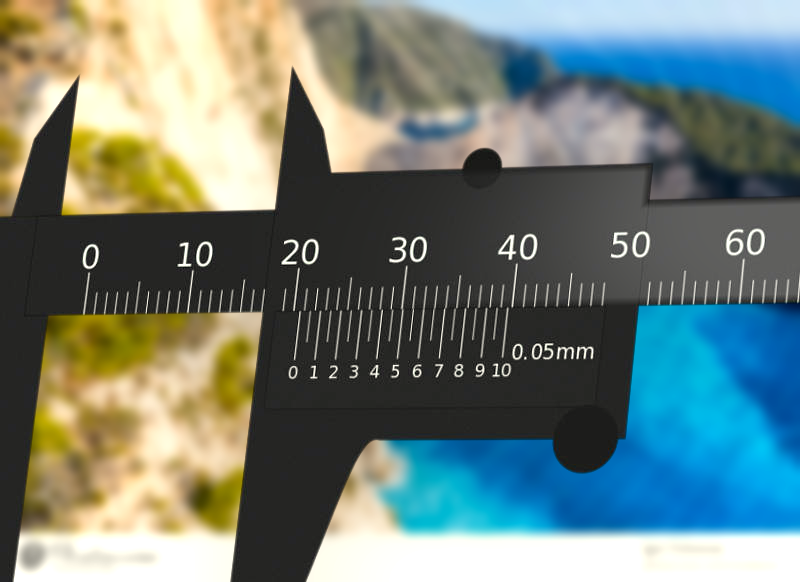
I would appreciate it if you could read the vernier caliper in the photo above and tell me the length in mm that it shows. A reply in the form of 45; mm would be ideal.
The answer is 20.6; mm
